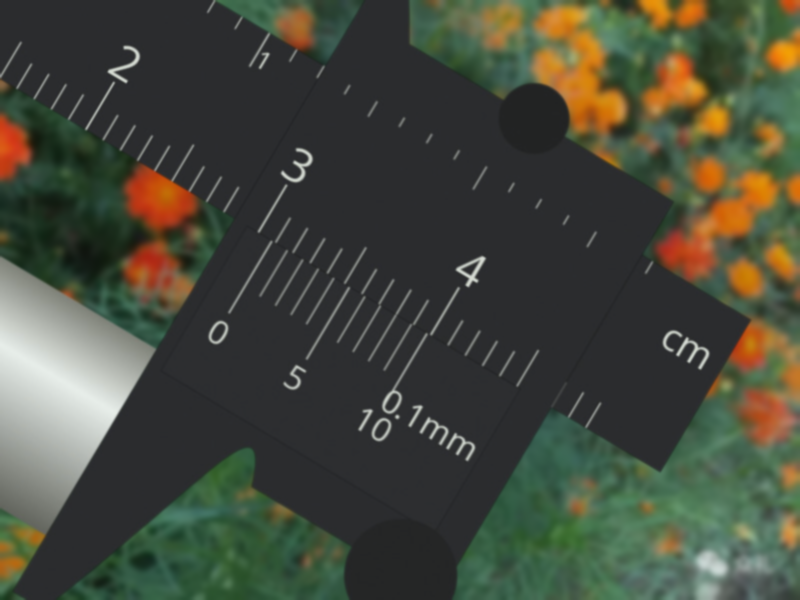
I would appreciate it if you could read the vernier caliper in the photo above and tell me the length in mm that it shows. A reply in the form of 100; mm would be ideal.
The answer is 30.8; mm
